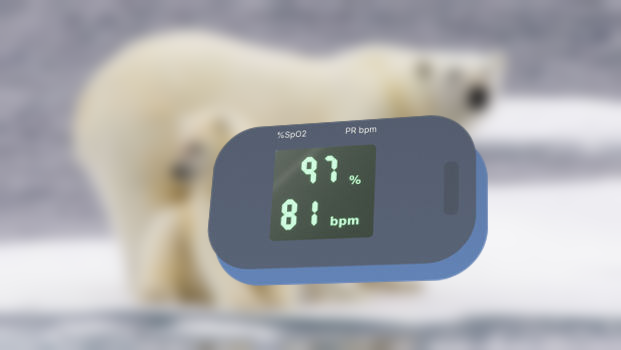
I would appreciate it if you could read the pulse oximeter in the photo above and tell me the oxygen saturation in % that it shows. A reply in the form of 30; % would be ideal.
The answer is 97; %
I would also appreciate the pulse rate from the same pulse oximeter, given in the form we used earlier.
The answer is 81; bpm
